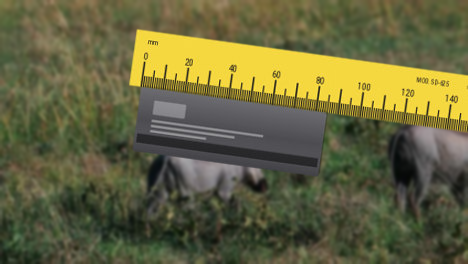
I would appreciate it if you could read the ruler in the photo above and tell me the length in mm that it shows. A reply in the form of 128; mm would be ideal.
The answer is 85; mm
